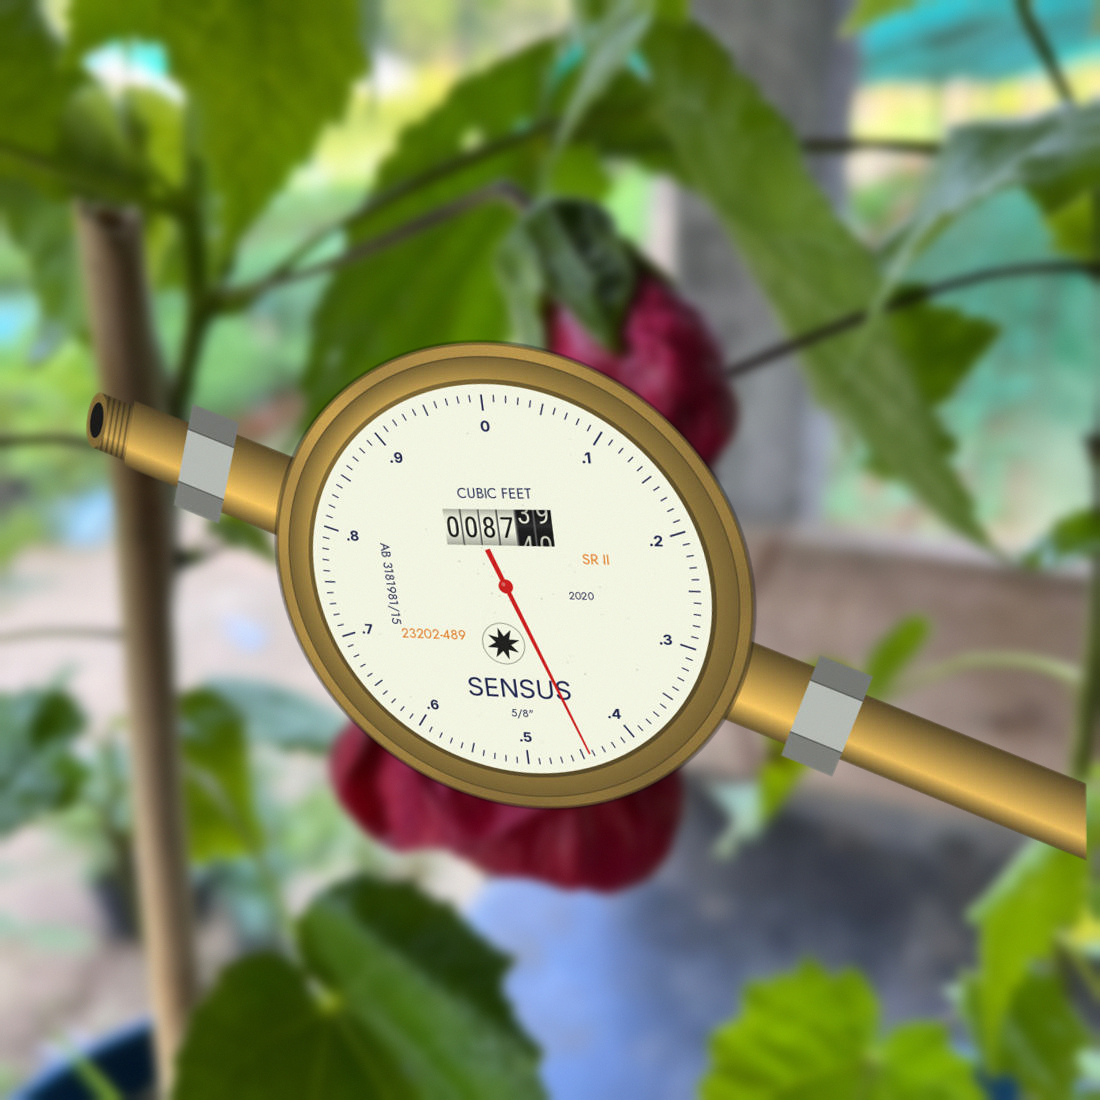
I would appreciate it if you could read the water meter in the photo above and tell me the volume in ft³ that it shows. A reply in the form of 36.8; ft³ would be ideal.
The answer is 8739.44; ft³
